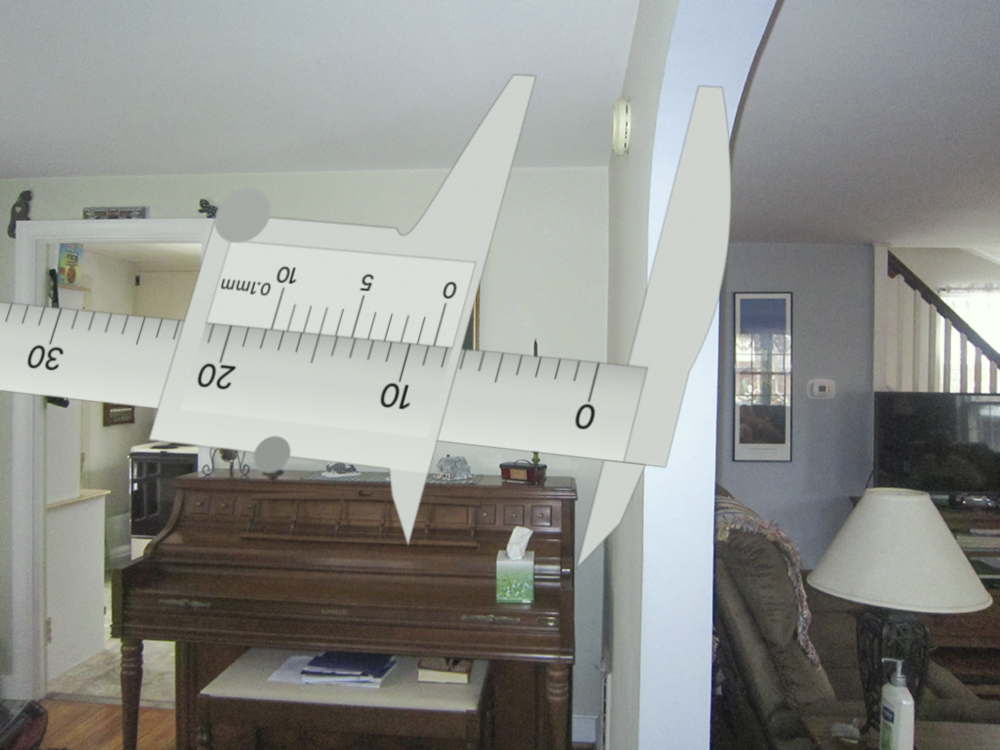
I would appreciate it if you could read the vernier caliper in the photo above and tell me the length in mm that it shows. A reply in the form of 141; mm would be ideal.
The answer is 8.7; mm
